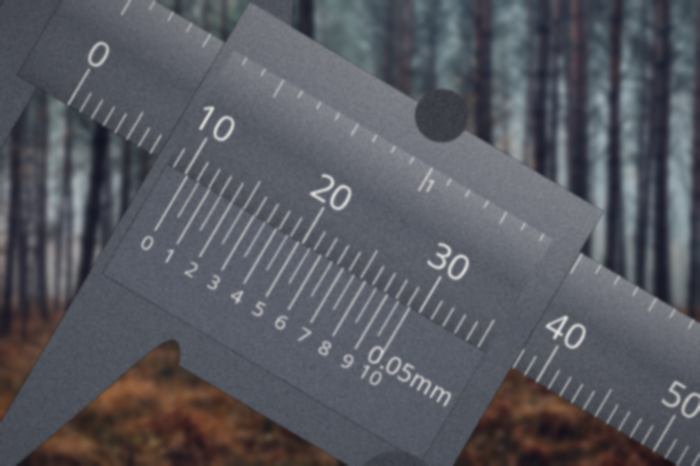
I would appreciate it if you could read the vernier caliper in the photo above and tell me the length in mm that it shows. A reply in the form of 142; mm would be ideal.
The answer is 10.2; mm
